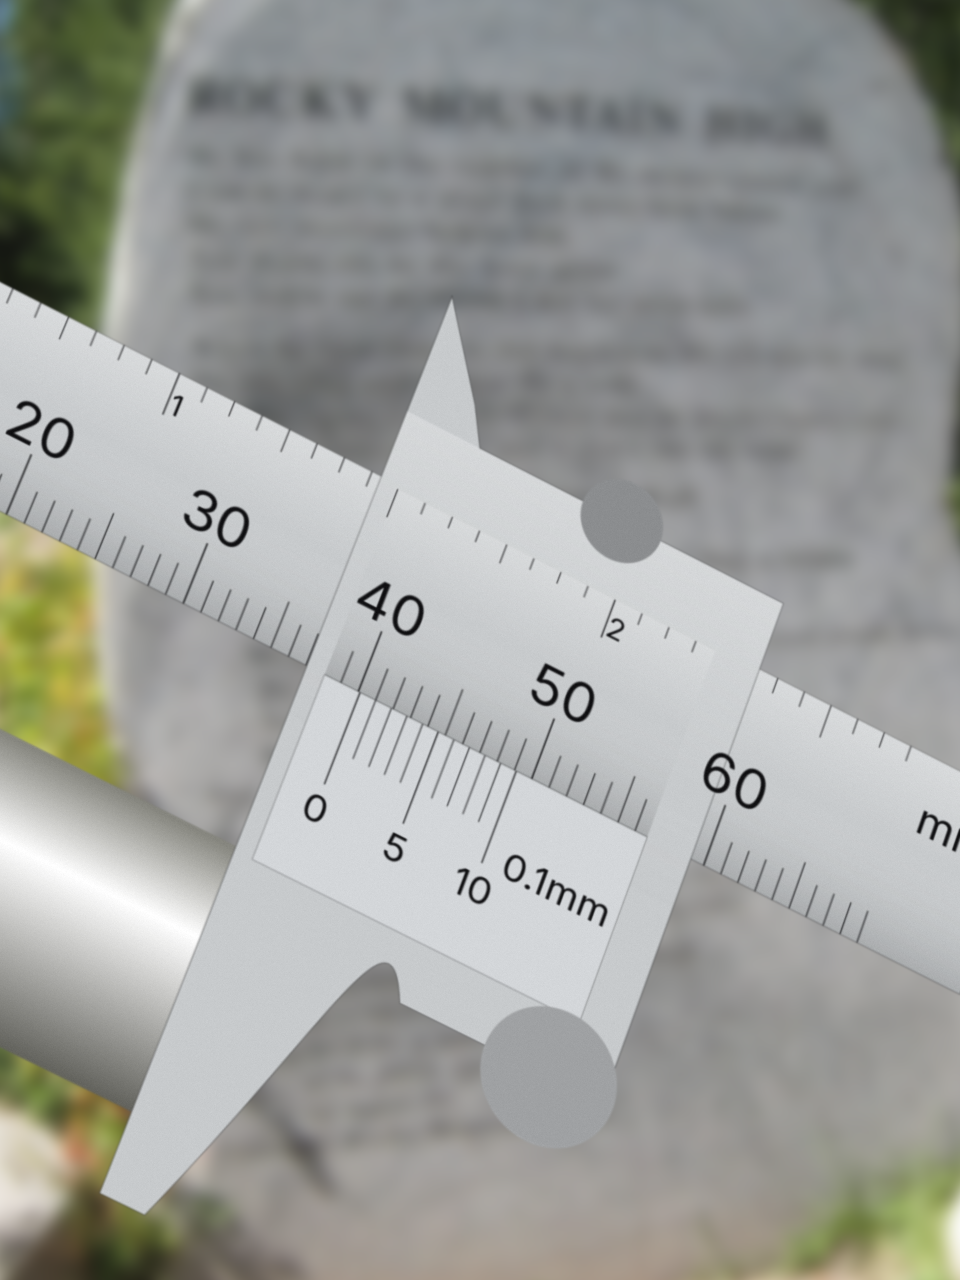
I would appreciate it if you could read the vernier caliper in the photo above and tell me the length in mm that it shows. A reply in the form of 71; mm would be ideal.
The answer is 40.1; mm
